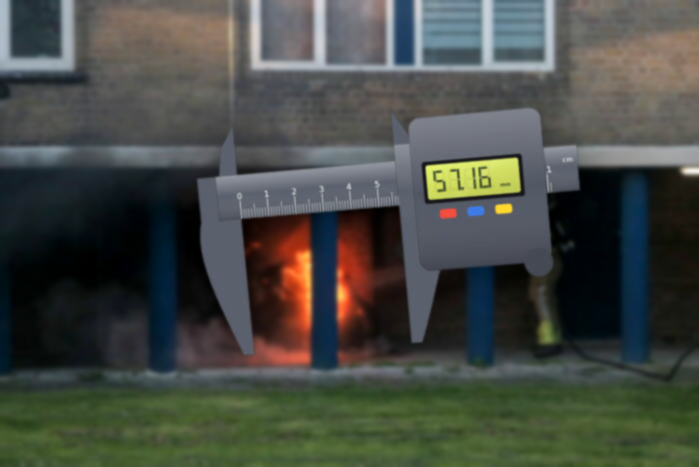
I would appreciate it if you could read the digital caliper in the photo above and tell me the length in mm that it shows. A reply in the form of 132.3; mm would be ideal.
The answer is 57.16; mm
